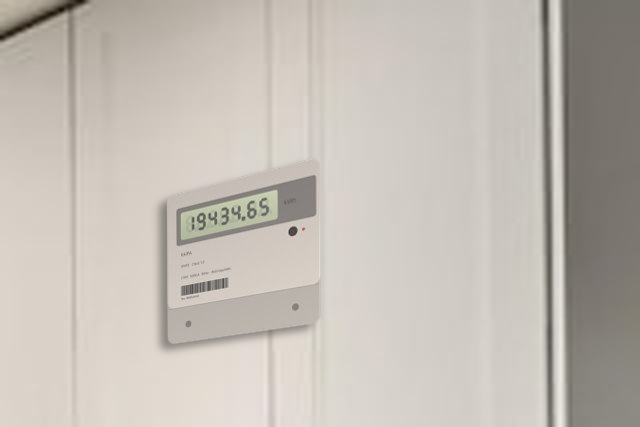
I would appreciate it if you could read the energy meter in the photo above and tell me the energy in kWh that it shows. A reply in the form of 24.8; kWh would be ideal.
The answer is 19434.65; kWh
